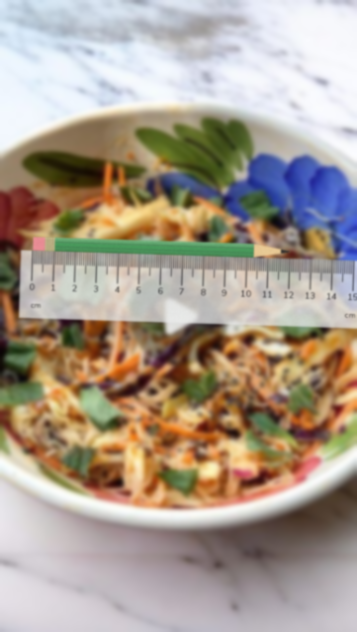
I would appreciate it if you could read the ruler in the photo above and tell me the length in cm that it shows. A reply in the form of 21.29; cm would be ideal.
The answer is 12; cm
